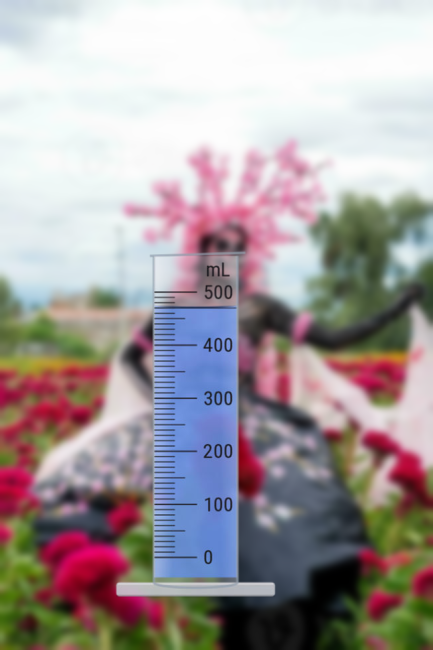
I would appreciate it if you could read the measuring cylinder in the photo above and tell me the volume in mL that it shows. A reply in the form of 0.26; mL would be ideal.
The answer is 470; mL
